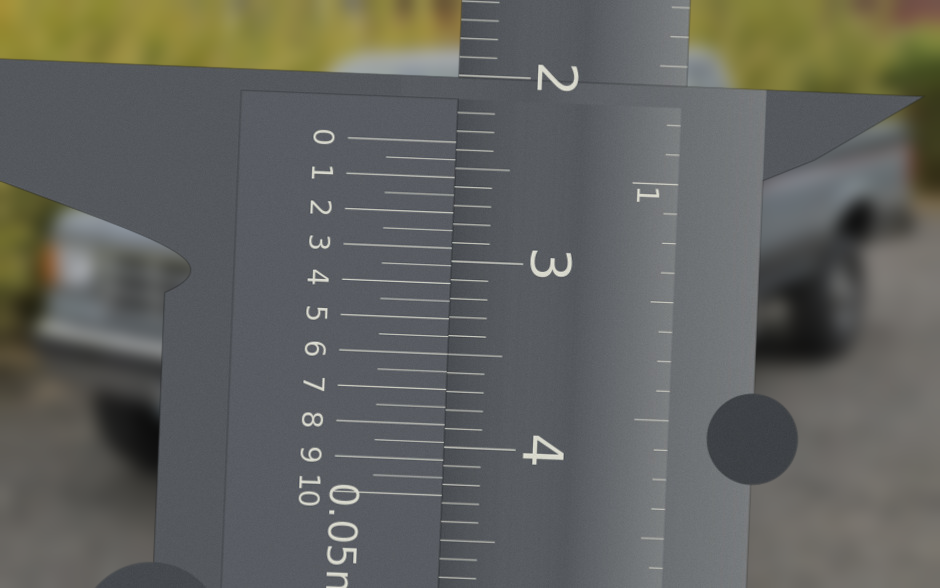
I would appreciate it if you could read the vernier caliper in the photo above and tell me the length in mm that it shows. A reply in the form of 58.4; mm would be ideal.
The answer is 23.6; mm
